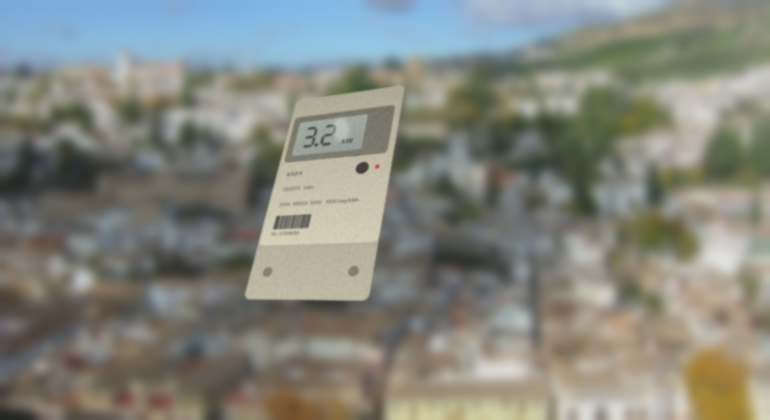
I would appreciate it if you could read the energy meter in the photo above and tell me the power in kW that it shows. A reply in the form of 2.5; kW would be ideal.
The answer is 3.2; kW
